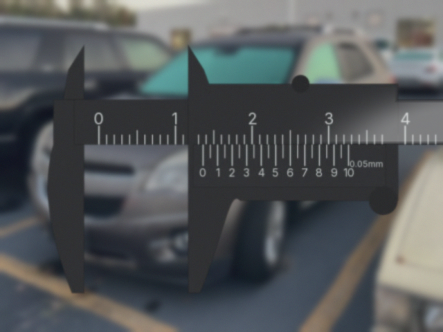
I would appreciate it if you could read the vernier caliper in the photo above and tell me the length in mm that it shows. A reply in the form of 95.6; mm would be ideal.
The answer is 13.6; mm
